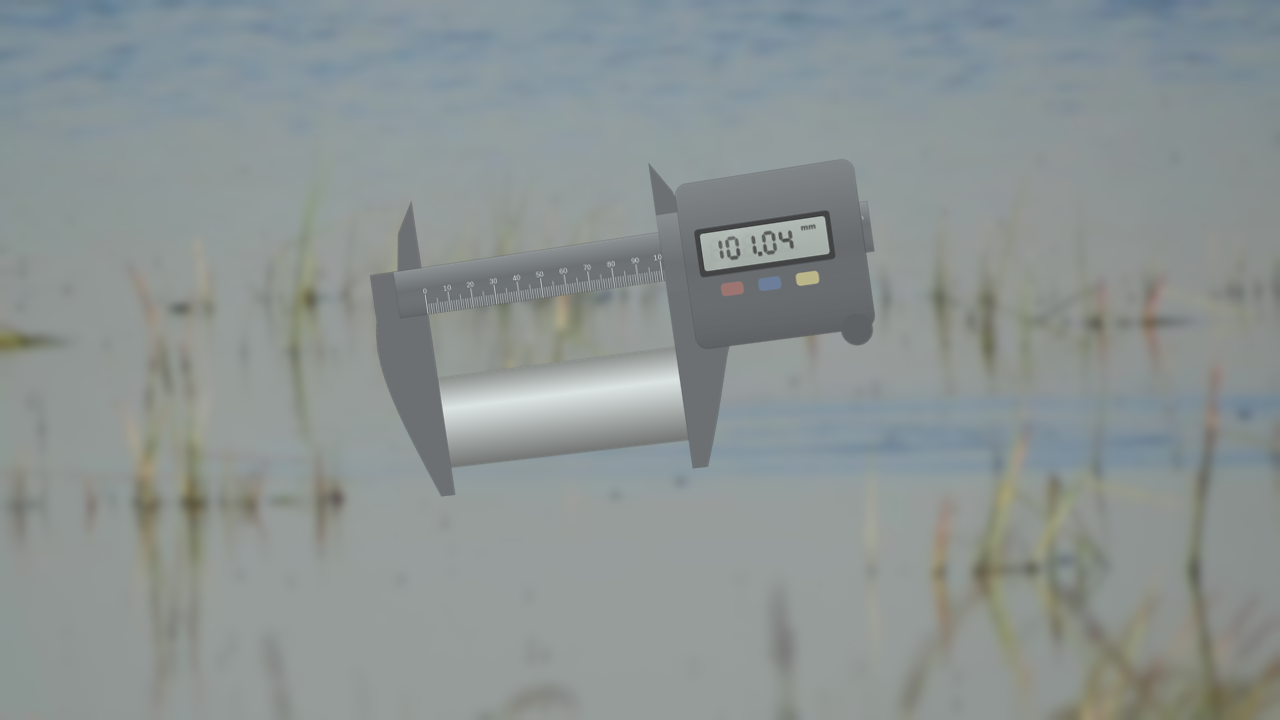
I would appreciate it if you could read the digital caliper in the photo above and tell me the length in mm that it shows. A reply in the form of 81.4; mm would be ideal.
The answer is 101.04; mm
